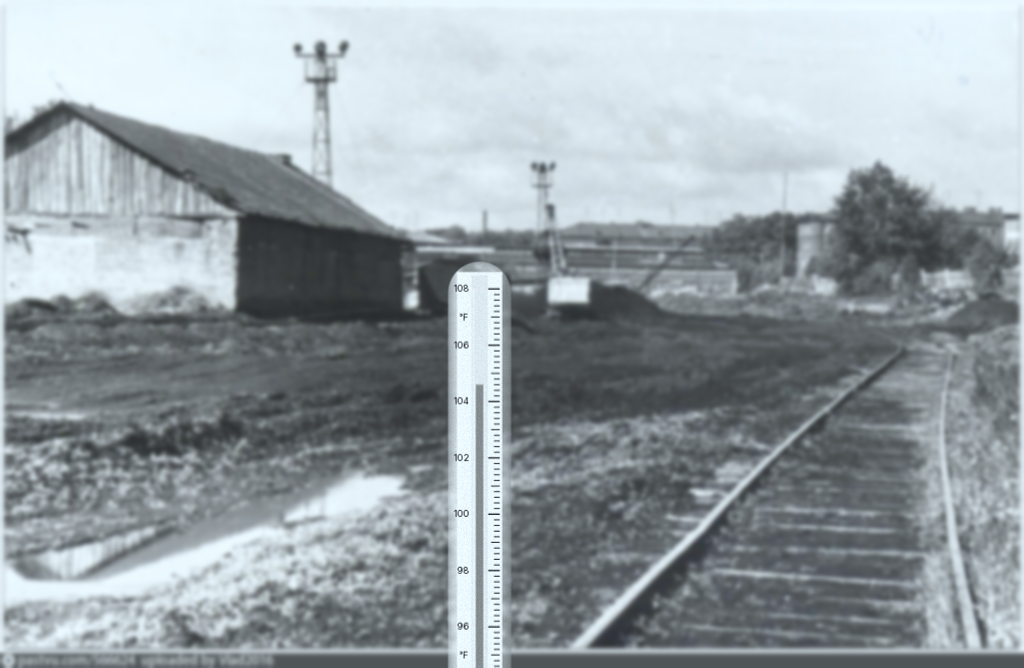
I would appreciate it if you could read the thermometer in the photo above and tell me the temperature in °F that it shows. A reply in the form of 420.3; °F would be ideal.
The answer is 104.6; °F
